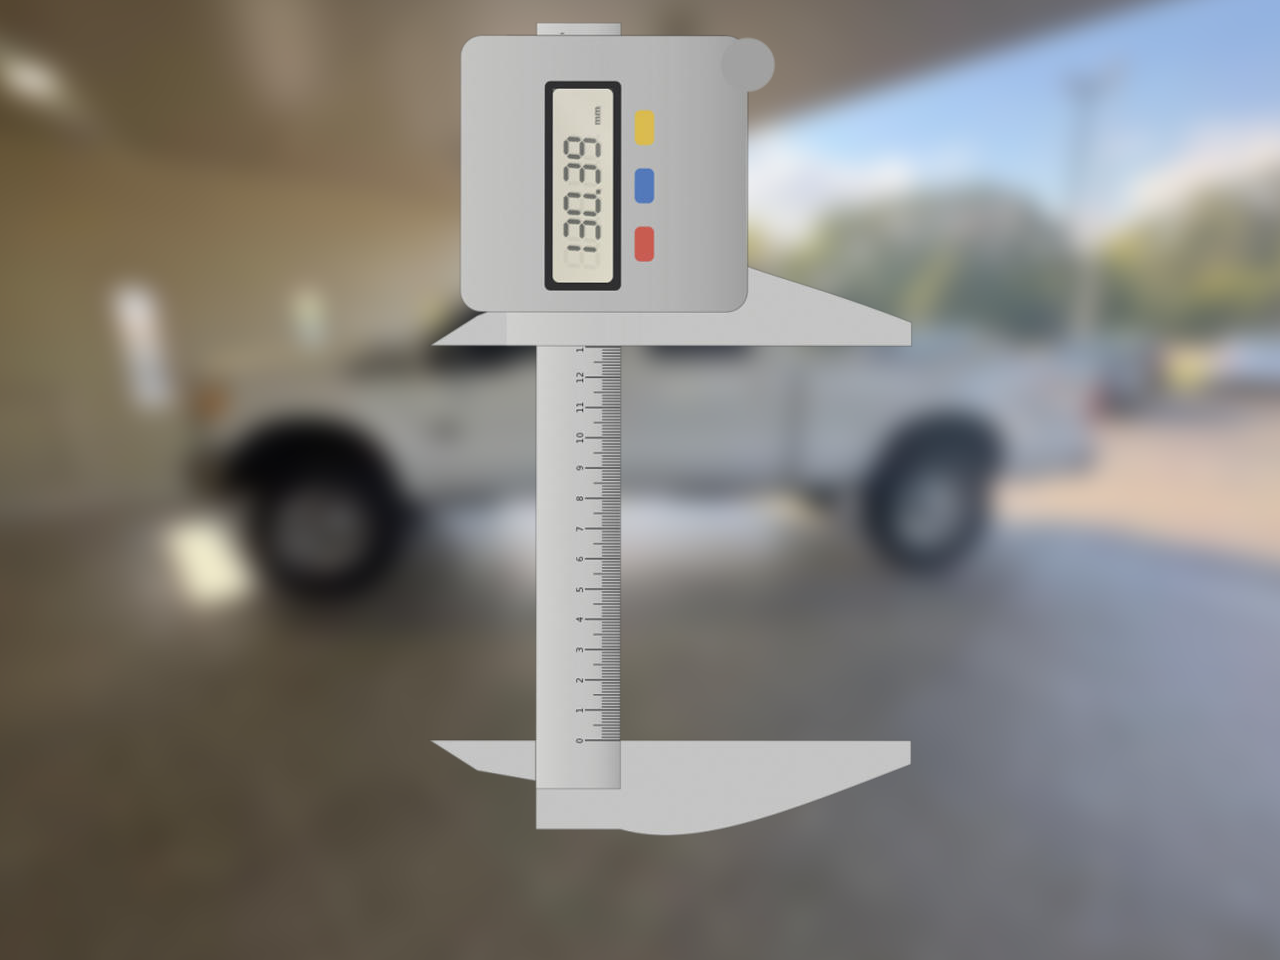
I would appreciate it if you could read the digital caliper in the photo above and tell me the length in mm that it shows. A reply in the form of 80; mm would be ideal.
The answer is 130.39; mm
